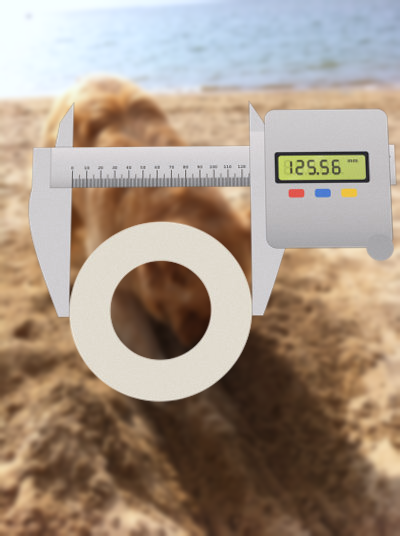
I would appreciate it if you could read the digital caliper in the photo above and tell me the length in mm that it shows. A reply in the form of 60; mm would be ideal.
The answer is 125.56; mm
